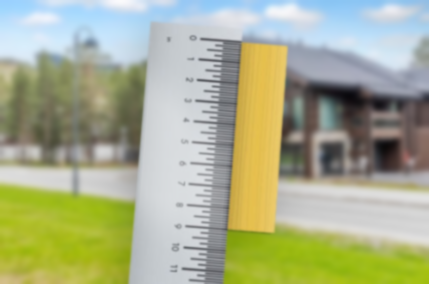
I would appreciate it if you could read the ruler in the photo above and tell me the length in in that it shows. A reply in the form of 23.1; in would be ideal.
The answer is 9; in
